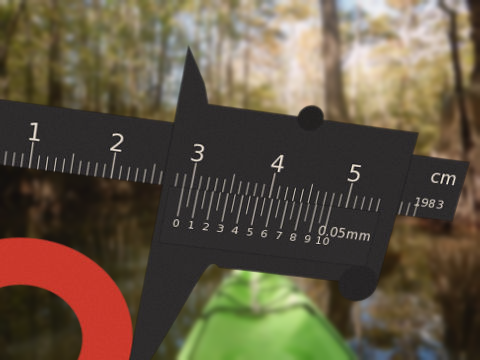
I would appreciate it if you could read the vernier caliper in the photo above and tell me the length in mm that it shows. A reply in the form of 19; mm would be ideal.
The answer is 29.0; mm
